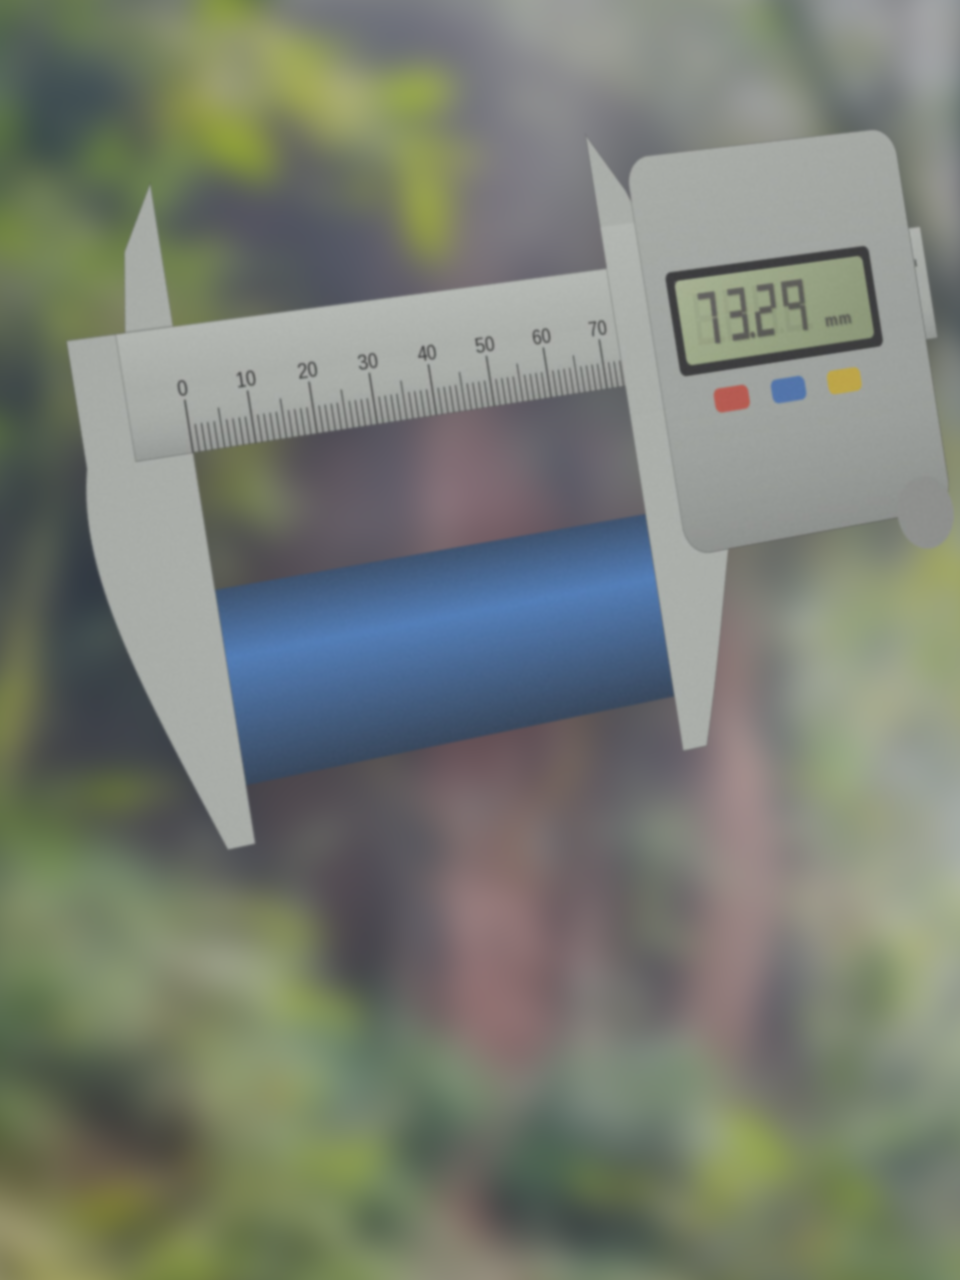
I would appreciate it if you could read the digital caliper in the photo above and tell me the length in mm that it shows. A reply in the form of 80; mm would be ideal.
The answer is 73.29; mm
